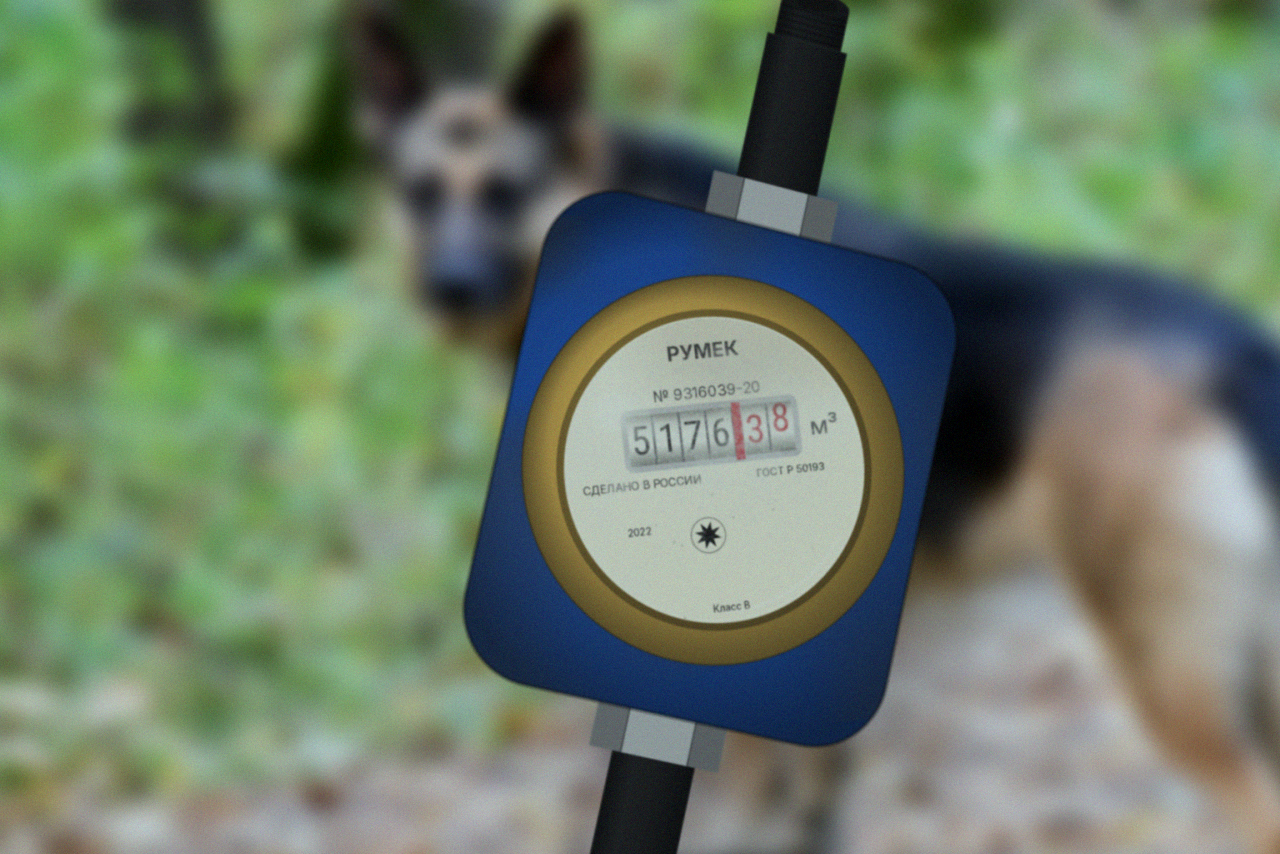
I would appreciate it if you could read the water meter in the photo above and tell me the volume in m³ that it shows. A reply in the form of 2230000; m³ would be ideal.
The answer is 5176.38; m³
